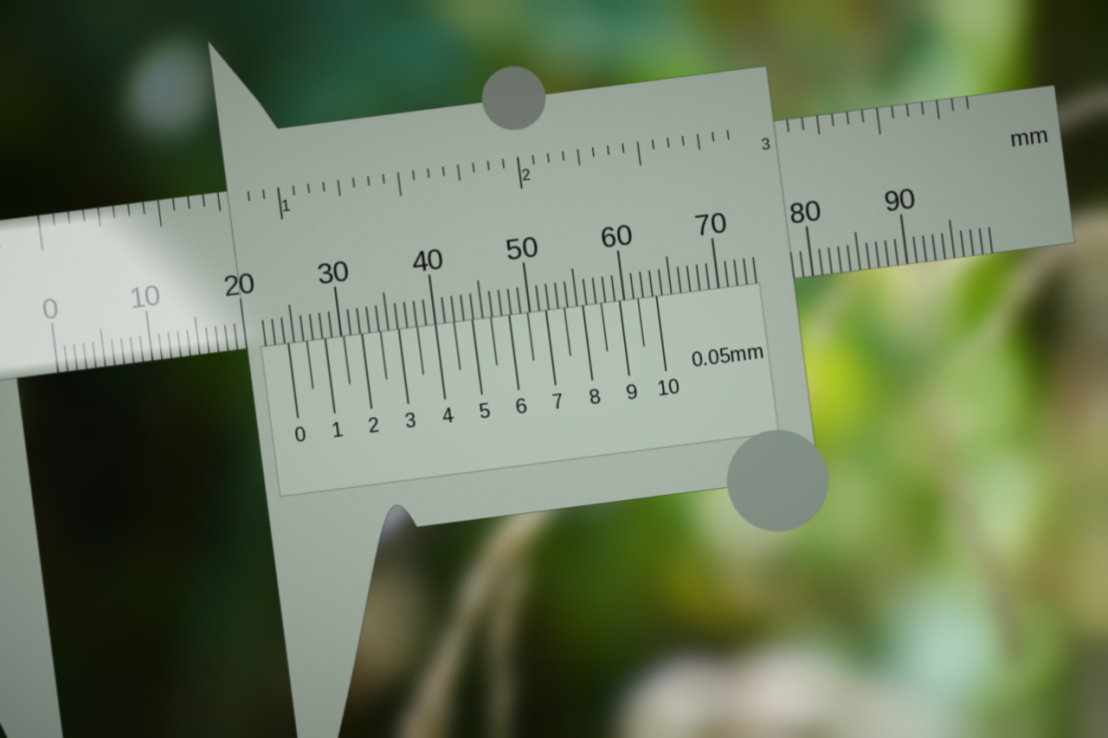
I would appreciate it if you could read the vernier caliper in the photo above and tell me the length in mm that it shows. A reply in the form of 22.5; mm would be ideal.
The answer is 24.4; mm
